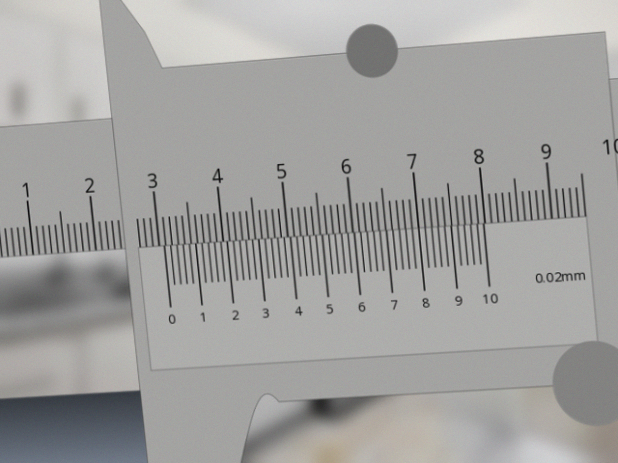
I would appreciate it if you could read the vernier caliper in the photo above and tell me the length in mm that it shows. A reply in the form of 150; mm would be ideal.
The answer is 30.8; mm
